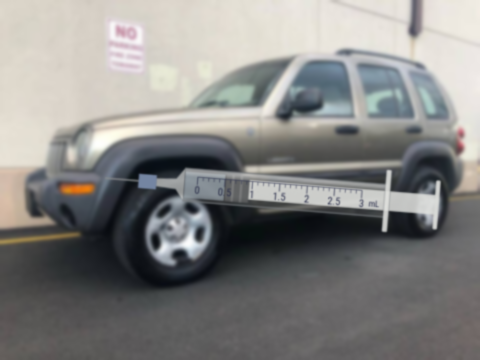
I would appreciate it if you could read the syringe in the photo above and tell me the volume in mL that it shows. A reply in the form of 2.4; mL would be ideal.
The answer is 0.5; mL
